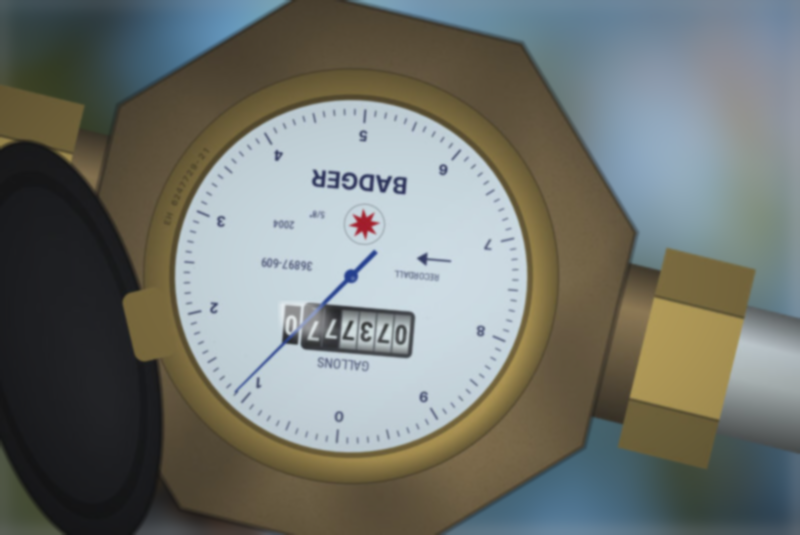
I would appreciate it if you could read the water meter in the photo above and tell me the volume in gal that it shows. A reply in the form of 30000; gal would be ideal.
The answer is 737771.1; gal
